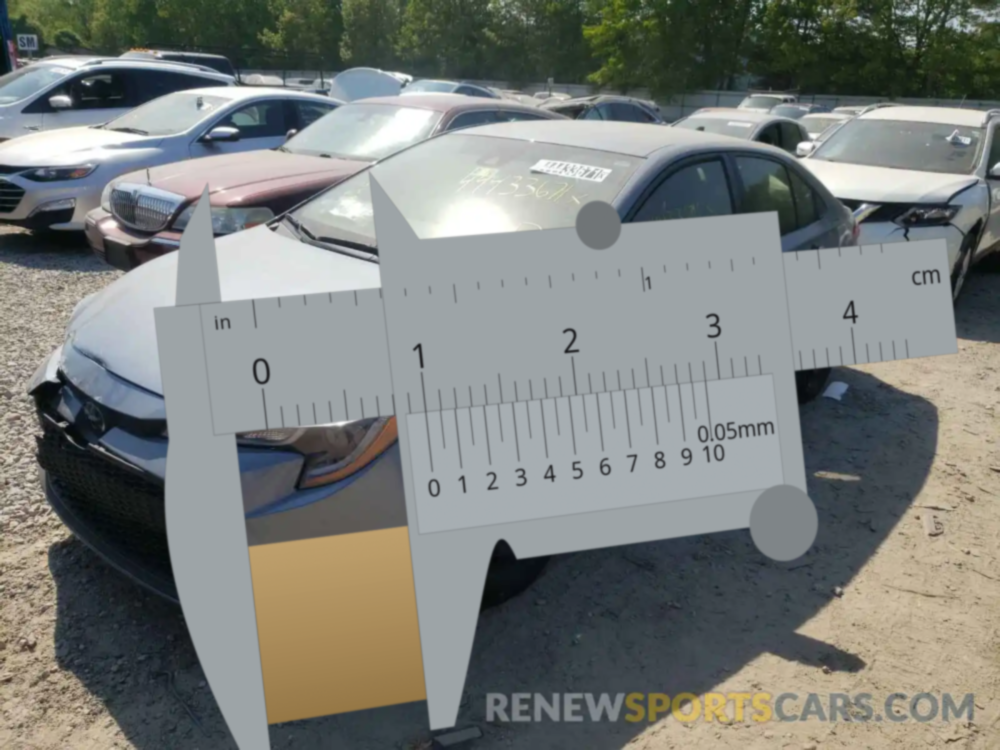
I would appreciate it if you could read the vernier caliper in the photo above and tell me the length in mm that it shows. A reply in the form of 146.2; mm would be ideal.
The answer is 10.0; mm
